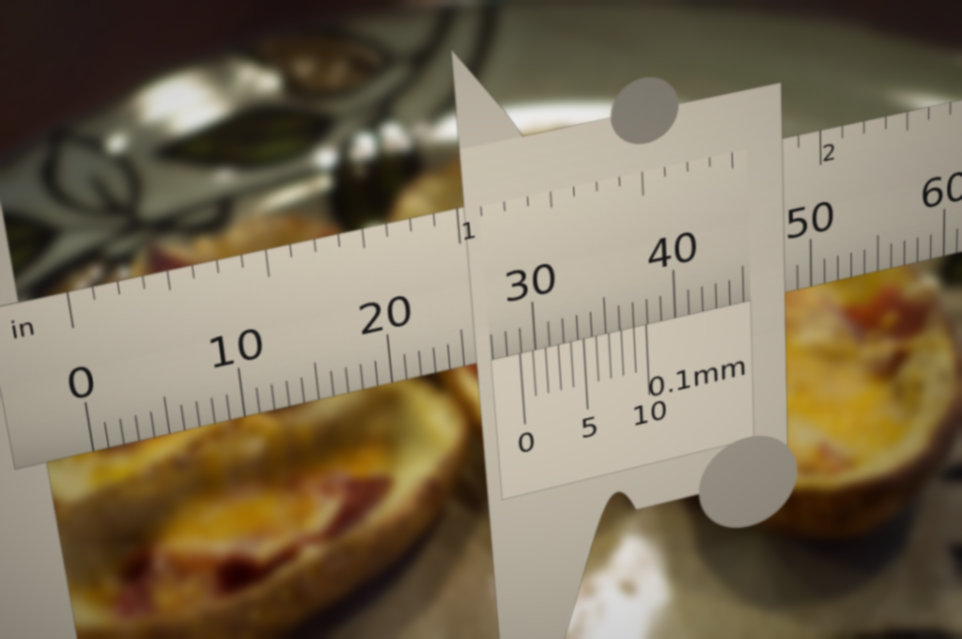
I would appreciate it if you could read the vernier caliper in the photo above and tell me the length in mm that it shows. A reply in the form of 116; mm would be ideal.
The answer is 28.9; mm
